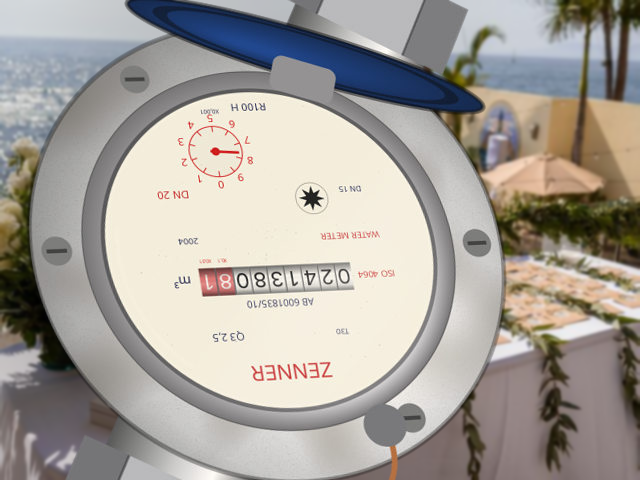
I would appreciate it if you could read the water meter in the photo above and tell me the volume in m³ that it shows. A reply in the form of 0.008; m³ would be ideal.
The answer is 241380.817; m³
